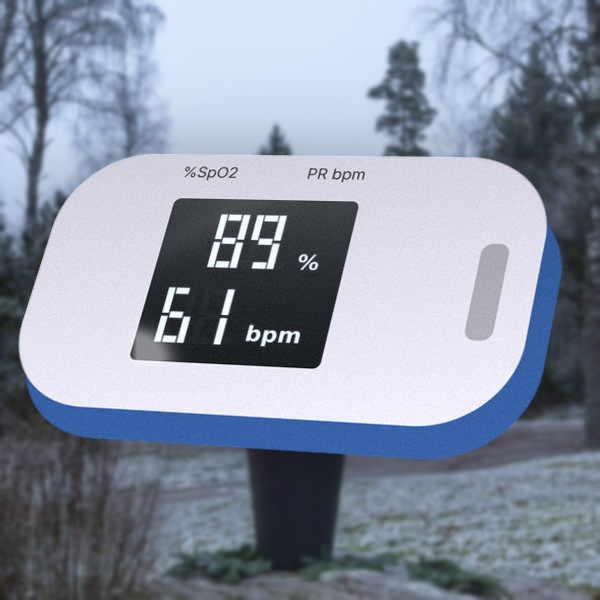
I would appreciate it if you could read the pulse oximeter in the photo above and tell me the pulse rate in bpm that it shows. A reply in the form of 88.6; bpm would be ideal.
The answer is 61; bpm
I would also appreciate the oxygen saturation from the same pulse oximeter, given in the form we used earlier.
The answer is 89; %
